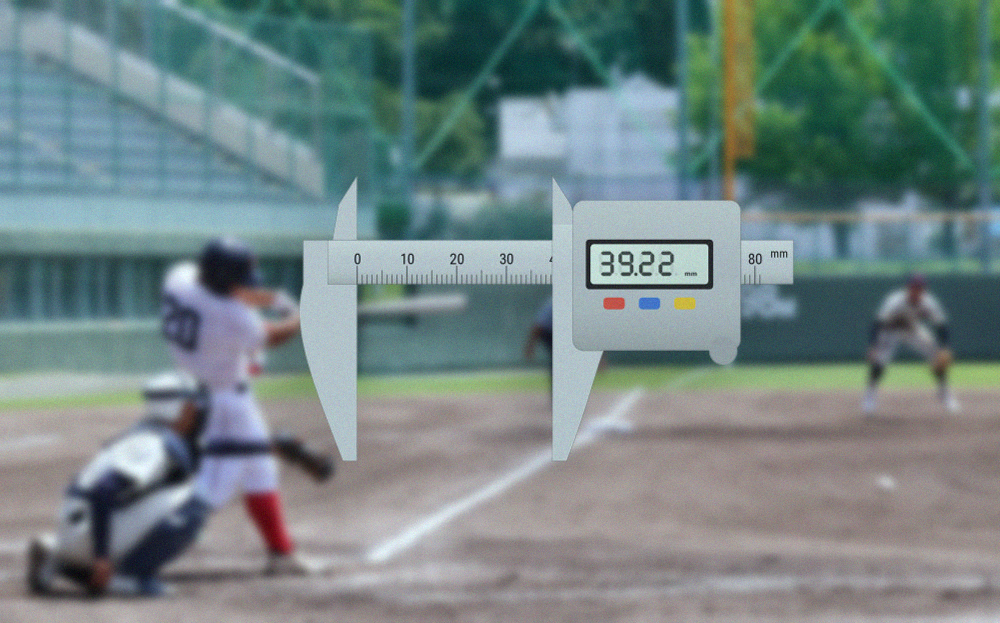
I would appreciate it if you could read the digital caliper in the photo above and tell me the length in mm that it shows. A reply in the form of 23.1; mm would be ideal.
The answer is 39.22; mm
